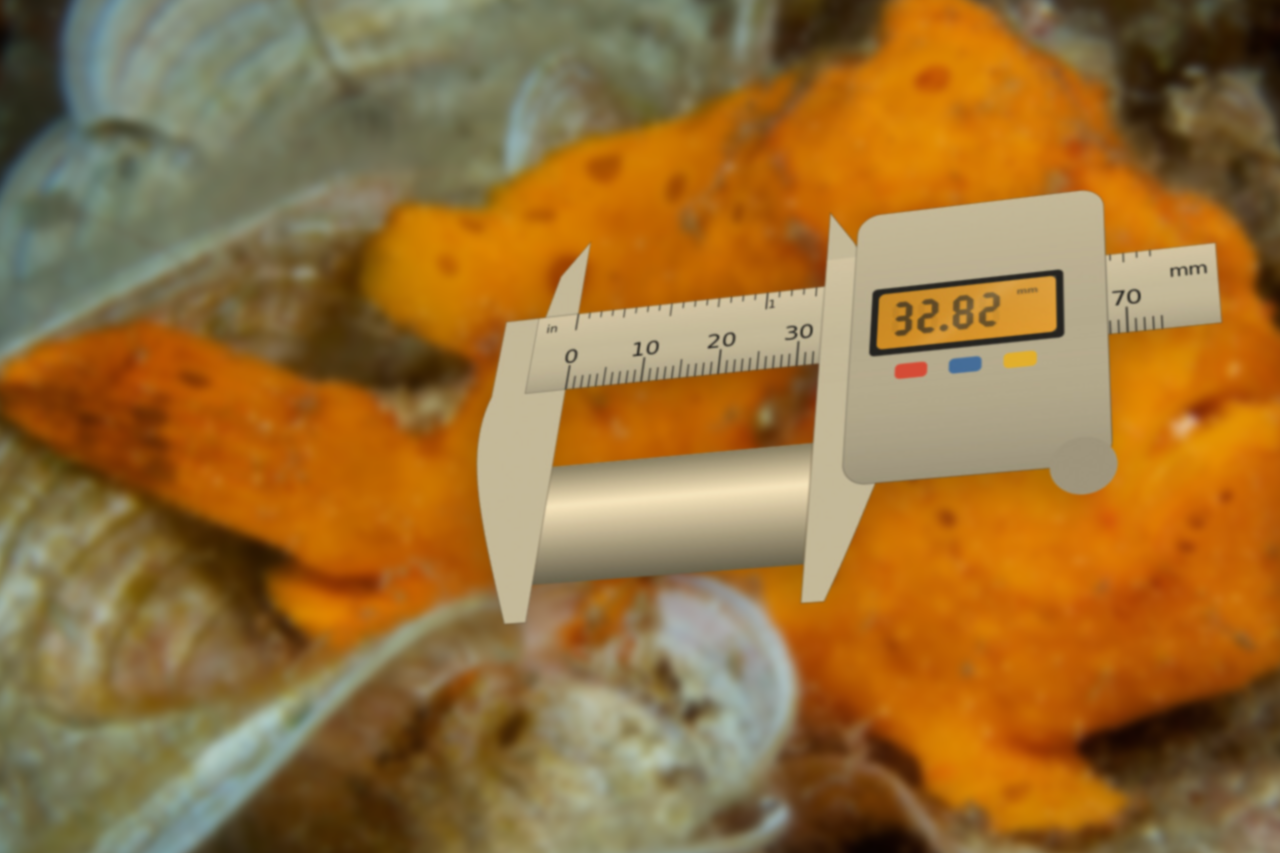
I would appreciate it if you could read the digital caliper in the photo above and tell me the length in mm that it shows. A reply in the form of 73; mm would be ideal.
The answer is 32.82; mm
